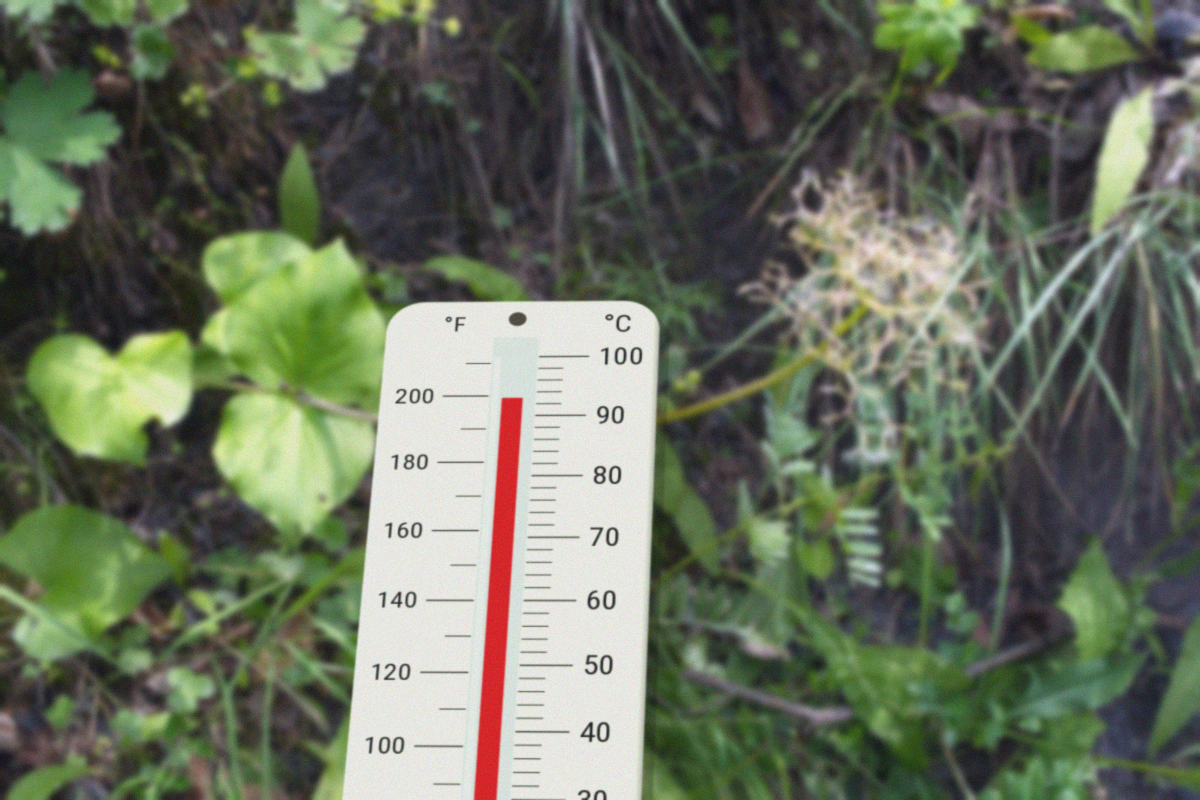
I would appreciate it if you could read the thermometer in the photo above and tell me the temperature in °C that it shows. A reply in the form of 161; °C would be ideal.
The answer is 93; °C
